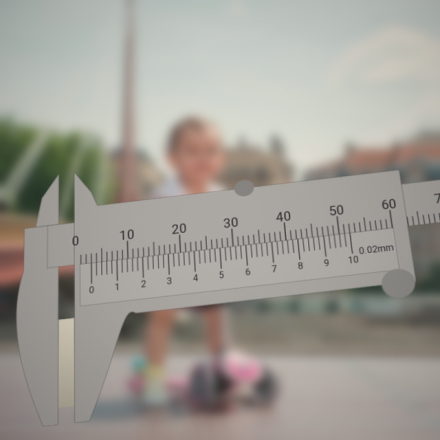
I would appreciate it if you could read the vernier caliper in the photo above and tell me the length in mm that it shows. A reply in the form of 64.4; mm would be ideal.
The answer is 3.0; mm
